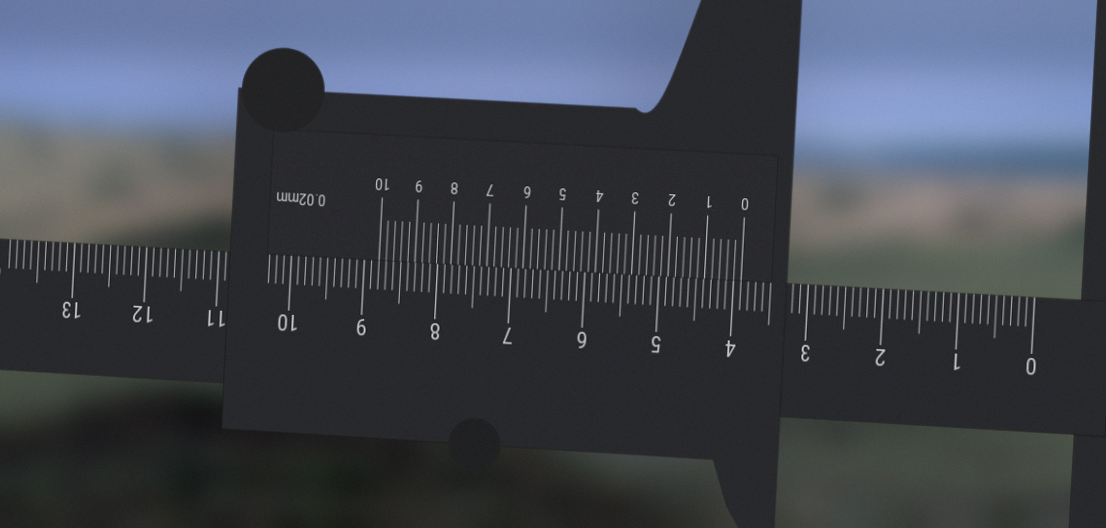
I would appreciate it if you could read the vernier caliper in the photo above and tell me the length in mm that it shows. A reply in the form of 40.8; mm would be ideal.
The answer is 39.0; mm
